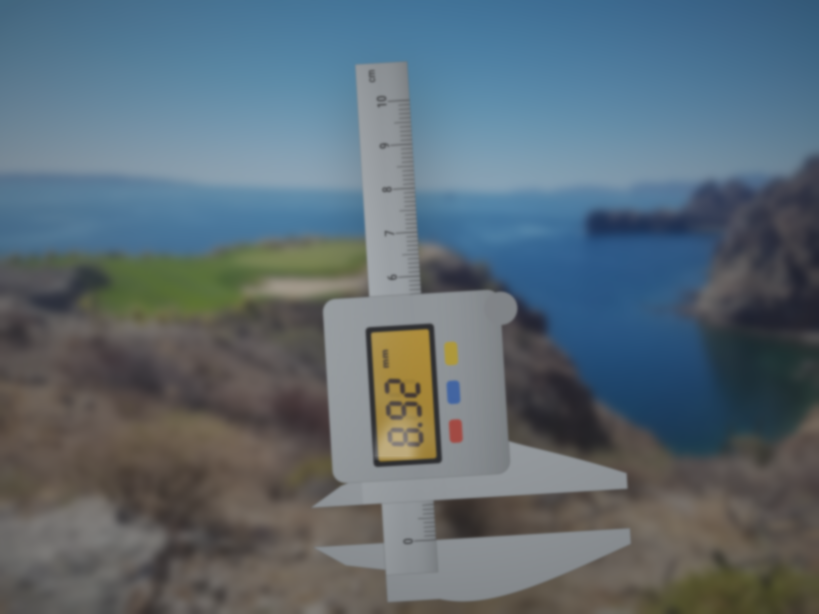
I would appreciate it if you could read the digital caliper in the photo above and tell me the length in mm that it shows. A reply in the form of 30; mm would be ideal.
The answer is 8.92; mm
